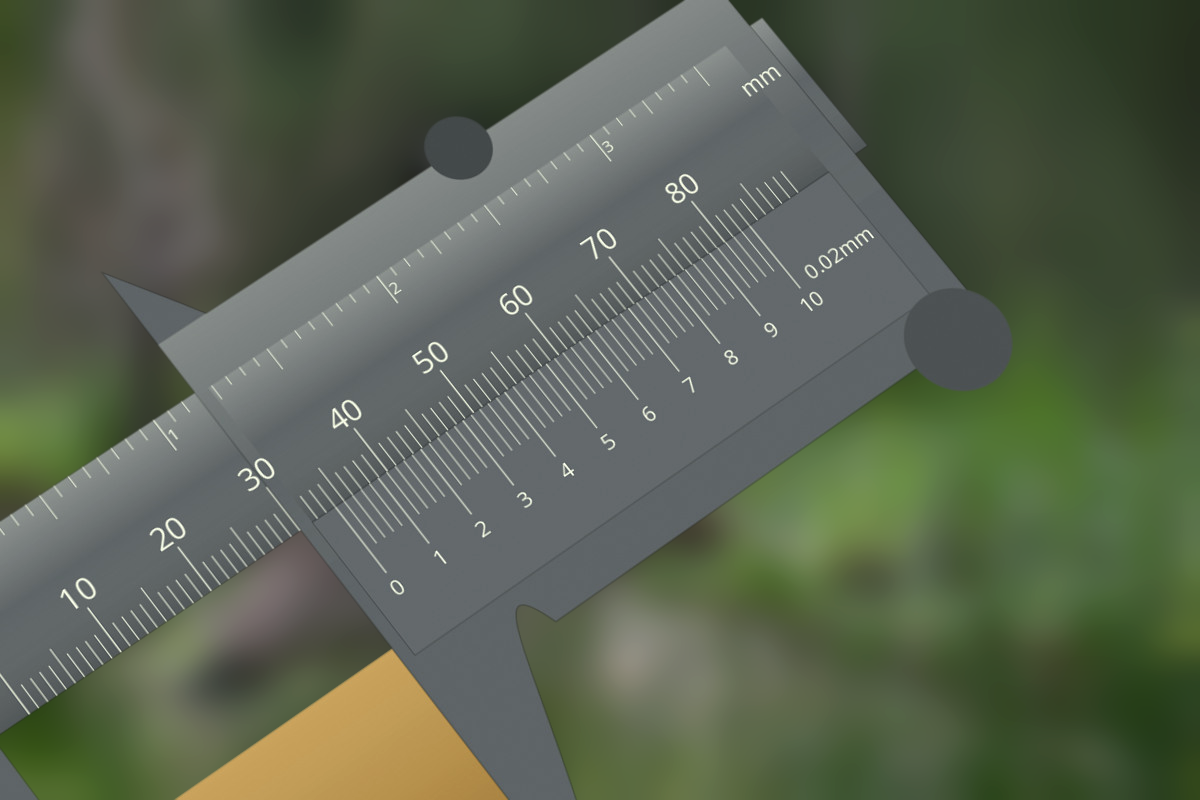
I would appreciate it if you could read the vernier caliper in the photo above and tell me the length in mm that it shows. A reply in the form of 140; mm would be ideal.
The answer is 34.0; mm
